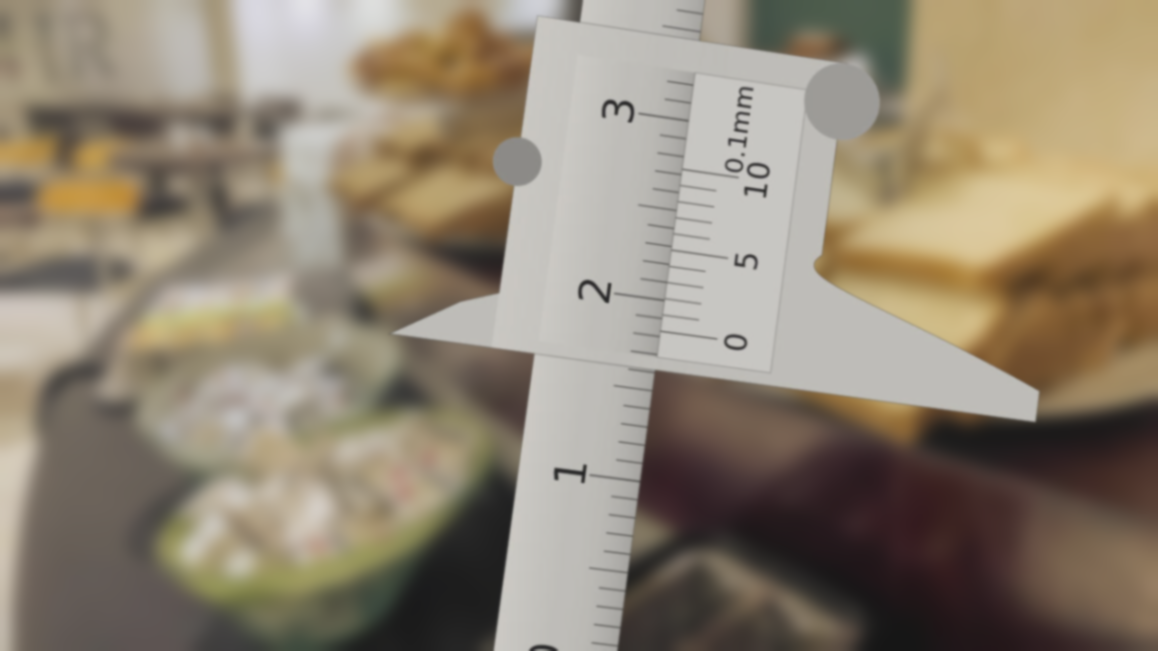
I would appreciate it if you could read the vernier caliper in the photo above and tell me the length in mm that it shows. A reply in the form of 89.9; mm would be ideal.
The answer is 18.3; mm
